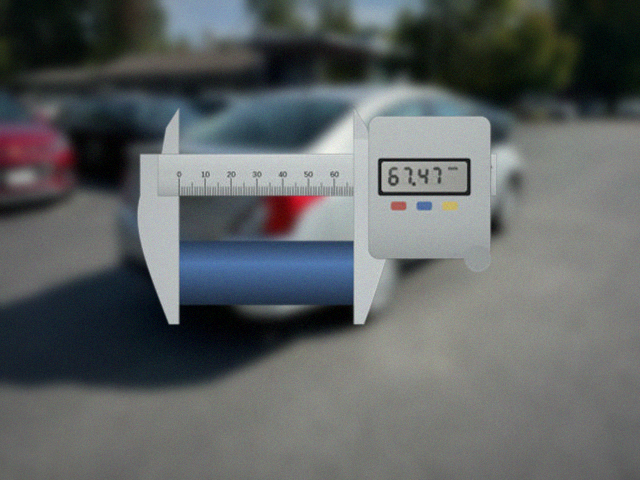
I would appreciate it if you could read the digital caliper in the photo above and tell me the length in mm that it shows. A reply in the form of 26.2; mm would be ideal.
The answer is 67.47; mm
